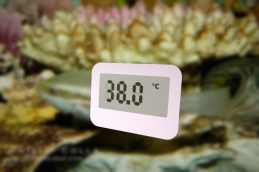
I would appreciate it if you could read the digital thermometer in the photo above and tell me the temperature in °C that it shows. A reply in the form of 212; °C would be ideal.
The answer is 38.0; °C
